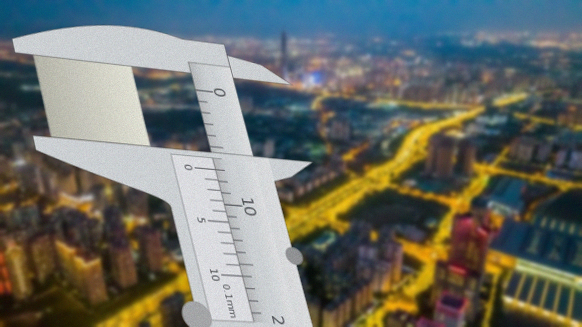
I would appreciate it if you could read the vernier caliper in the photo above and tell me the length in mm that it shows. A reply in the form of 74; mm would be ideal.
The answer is 7.0; mm
